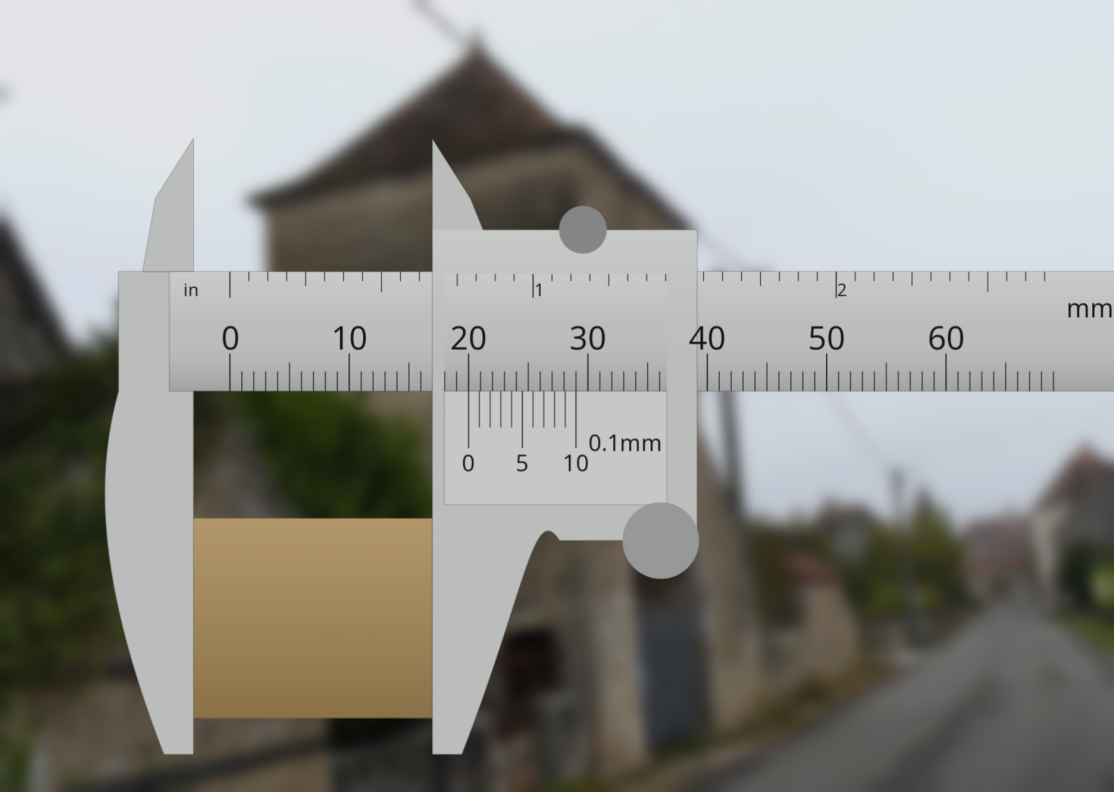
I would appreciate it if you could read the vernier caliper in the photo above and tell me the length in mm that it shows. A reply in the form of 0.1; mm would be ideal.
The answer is 20.0; mm
